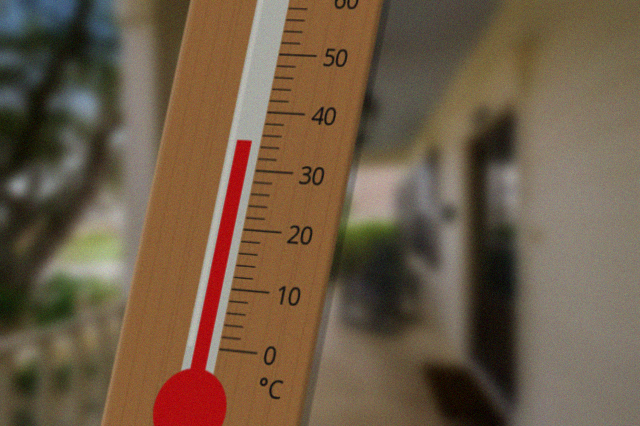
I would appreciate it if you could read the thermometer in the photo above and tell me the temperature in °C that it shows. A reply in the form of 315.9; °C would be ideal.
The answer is 35; °C
